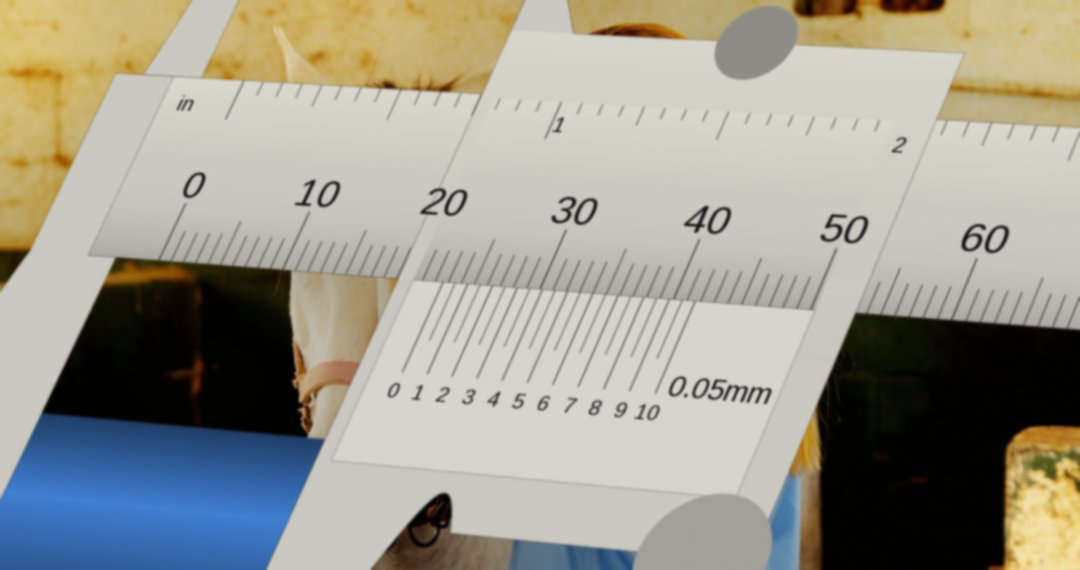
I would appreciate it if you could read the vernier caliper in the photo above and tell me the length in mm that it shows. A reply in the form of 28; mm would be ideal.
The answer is 22.6; mm
